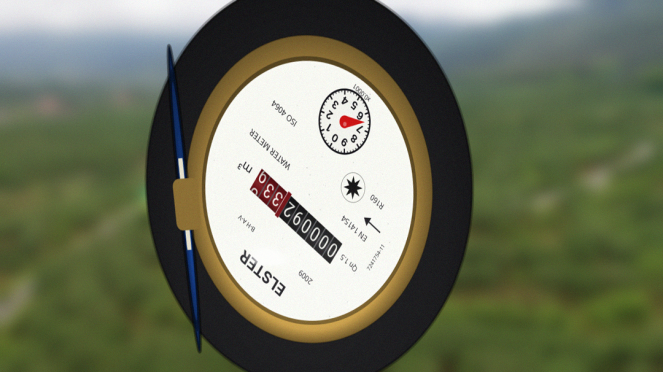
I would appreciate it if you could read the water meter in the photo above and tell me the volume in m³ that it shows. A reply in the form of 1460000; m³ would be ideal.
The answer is 92.3386; m³
